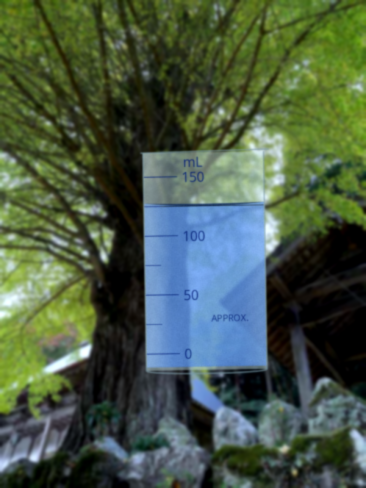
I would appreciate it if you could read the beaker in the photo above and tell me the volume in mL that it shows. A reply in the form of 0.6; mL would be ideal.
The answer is 125; mL
